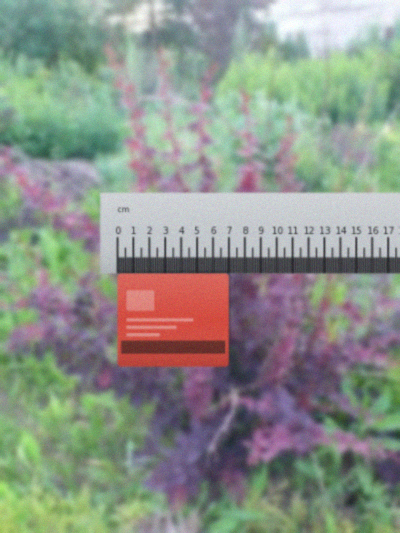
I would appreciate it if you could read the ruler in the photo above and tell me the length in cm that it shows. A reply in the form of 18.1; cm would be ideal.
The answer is 7; cm
